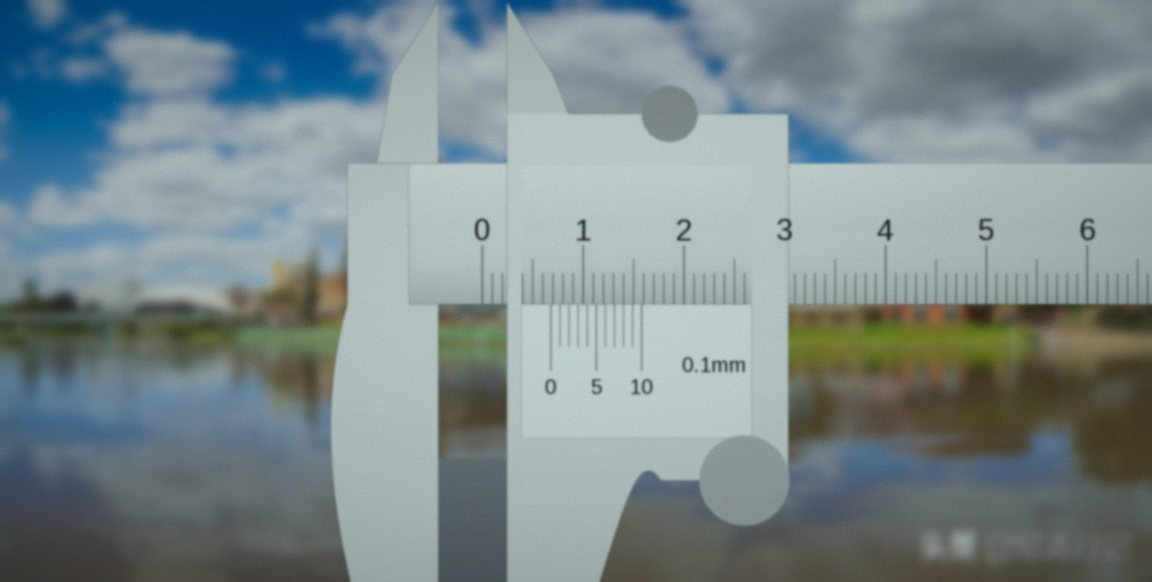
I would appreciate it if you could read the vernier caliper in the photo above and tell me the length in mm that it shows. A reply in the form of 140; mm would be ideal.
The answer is 6.8; mm
